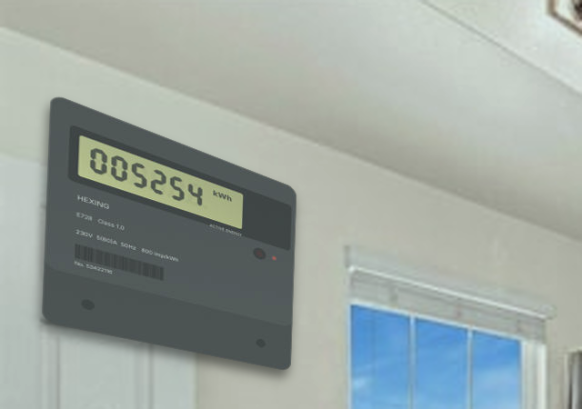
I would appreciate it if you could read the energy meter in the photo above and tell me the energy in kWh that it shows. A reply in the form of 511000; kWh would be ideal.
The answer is 5254; kWh
